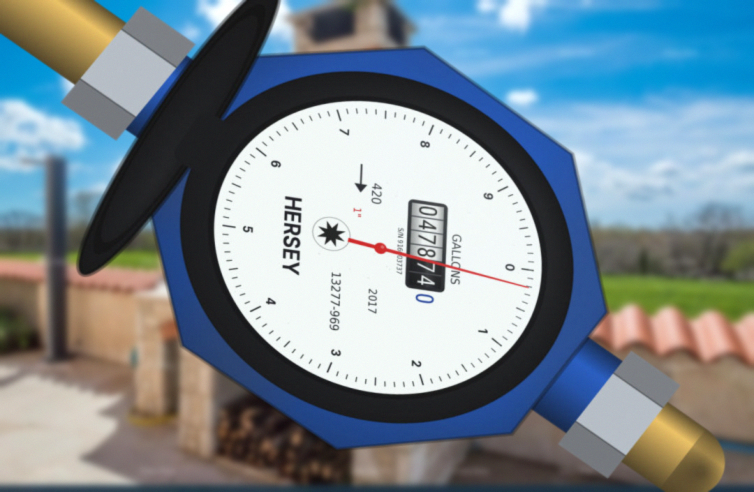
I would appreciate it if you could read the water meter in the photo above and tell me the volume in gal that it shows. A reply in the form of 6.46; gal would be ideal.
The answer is 478740.2; gal
